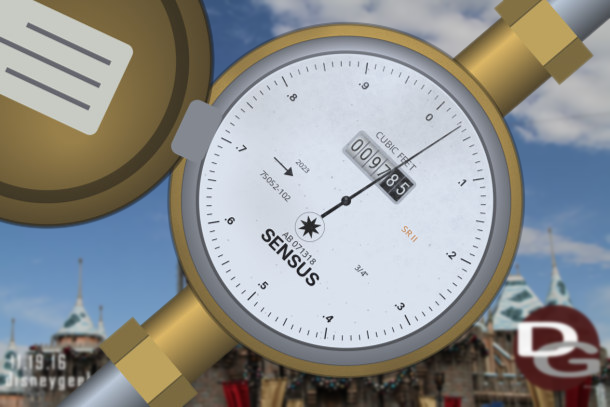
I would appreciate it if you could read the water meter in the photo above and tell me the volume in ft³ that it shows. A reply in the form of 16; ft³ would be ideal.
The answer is 9785.03; ft³
